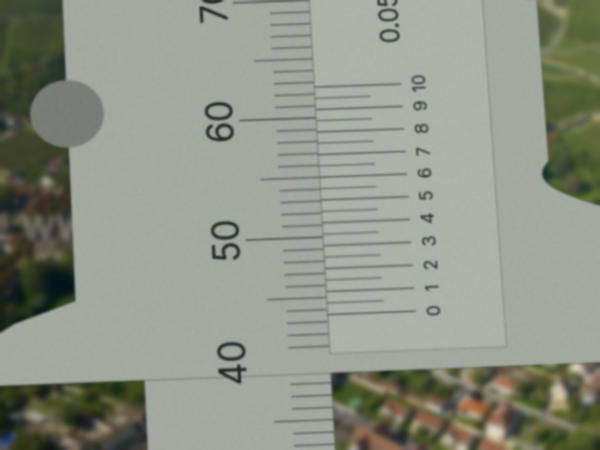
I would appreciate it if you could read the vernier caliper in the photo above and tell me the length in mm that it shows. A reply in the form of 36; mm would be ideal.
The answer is 43.6; mm
